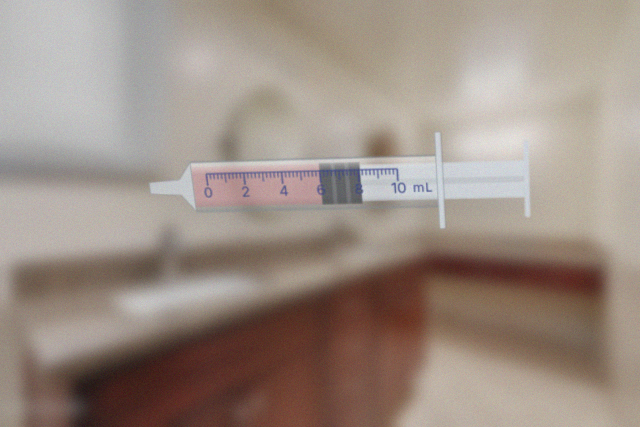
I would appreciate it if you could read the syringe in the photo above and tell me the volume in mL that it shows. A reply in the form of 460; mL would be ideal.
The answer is 6; mL
